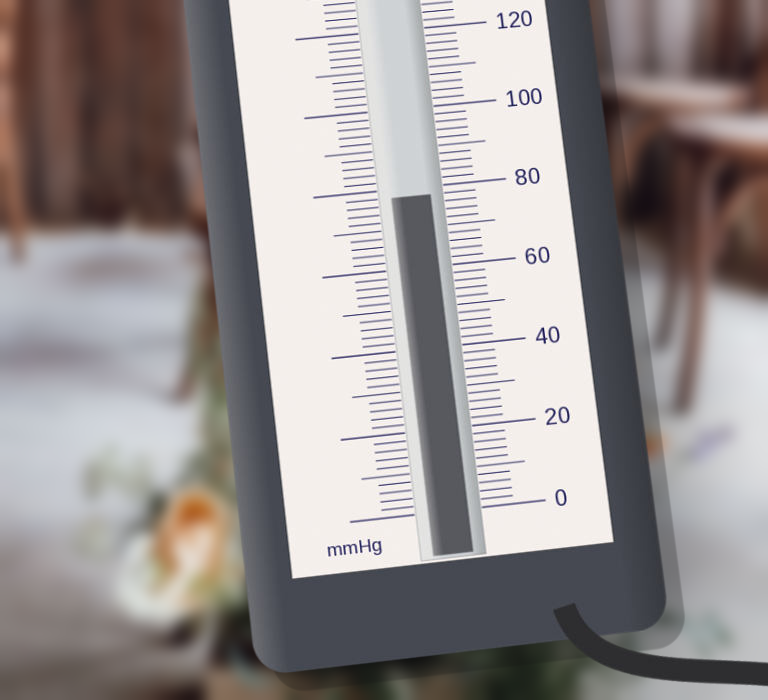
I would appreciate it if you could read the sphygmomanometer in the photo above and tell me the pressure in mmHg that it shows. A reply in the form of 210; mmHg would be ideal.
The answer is 78; mmHg
